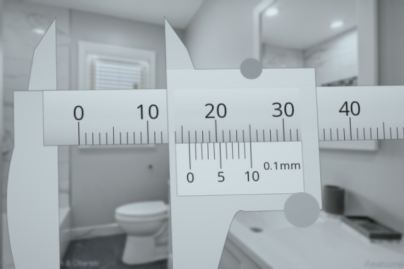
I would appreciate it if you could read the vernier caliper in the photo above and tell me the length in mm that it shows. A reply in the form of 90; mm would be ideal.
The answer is 16.0; mm
